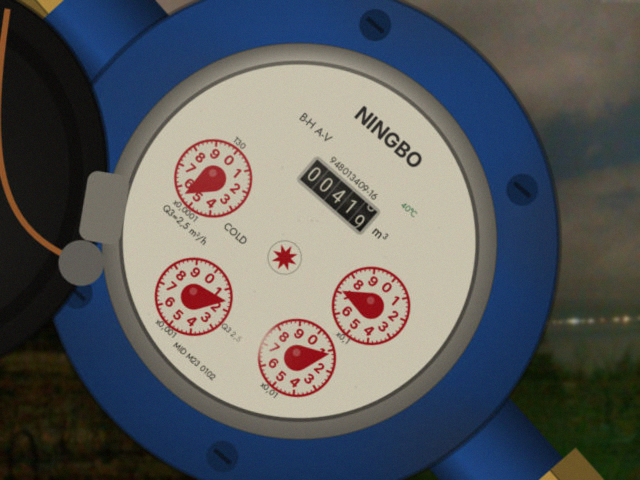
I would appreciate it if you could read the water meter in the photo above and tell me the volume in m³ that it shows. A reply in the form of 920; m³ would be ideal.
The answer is 418.7115; m³
